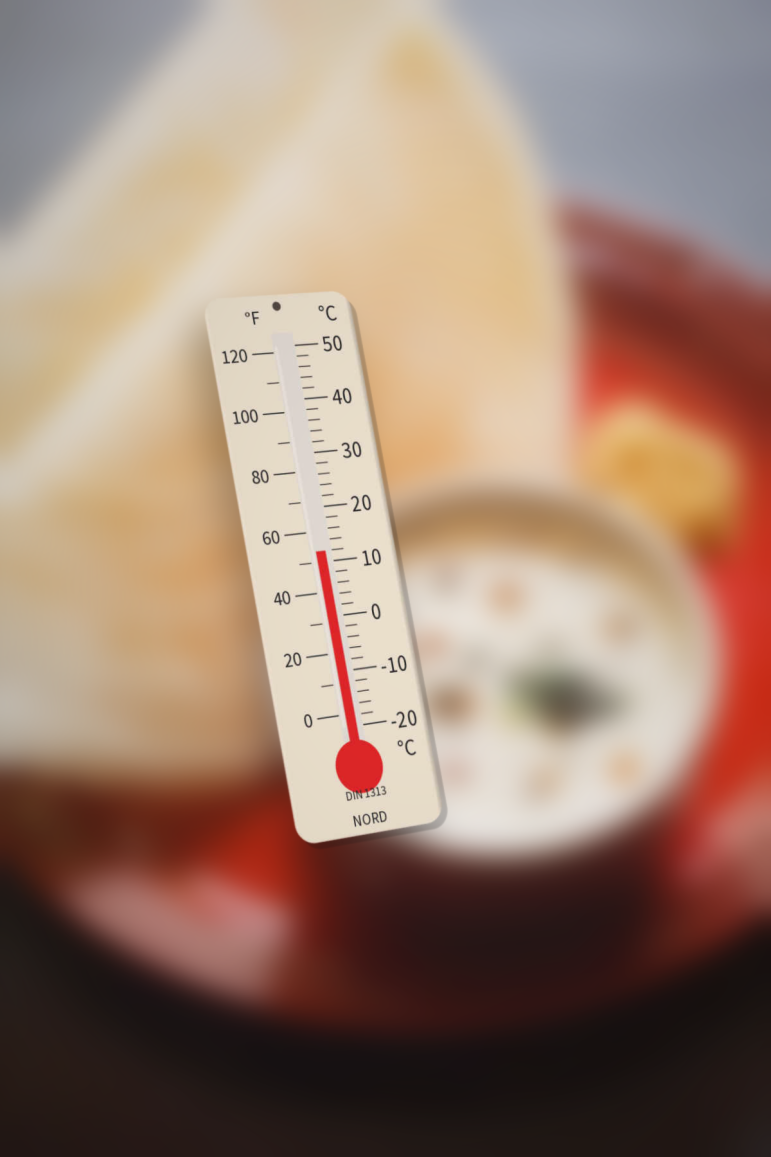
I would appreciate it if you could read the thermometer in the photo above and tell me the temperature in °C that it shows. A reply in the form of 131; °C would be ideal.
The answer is 12; °C
